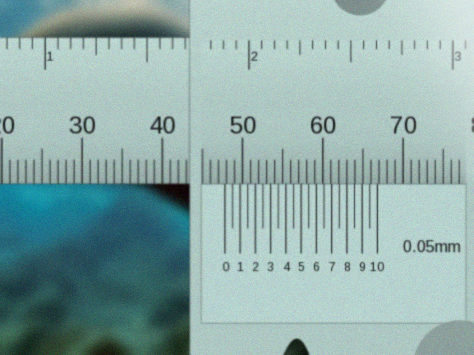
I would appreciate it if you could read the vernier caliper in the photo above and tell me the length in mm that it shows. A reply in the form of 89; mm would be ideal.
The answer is 47.8; mm
